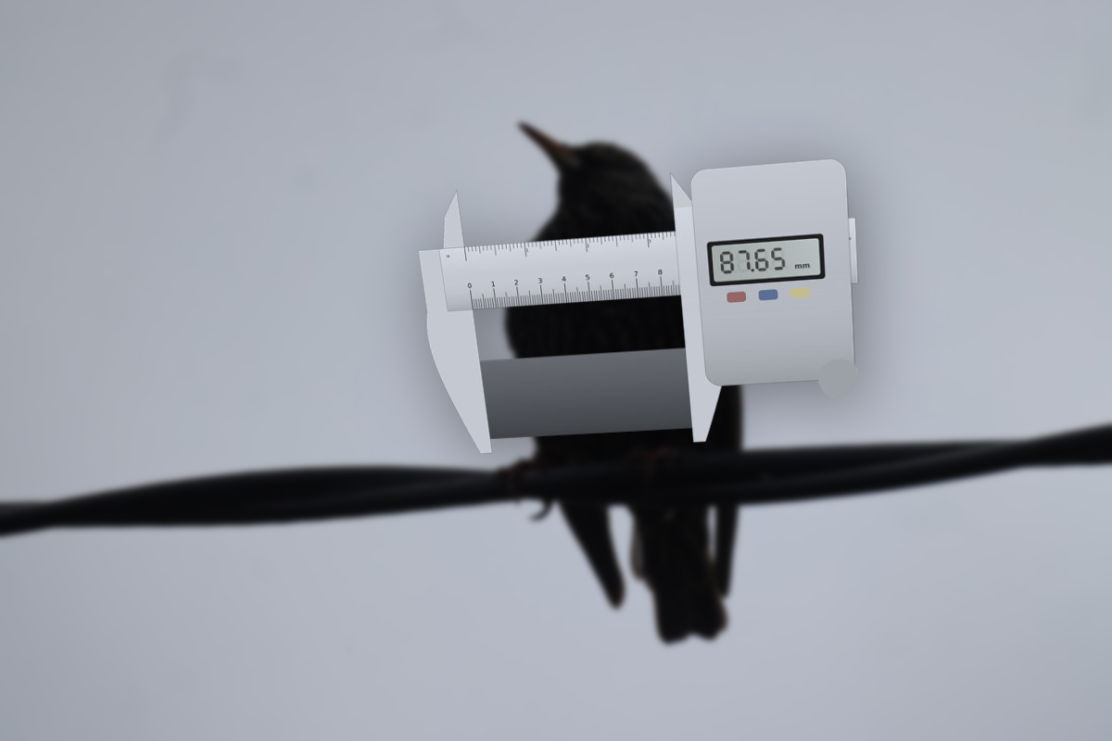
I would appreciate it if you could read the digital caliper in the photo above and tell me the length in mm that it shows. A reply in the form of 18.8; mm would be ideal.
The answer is 87.65; mm
